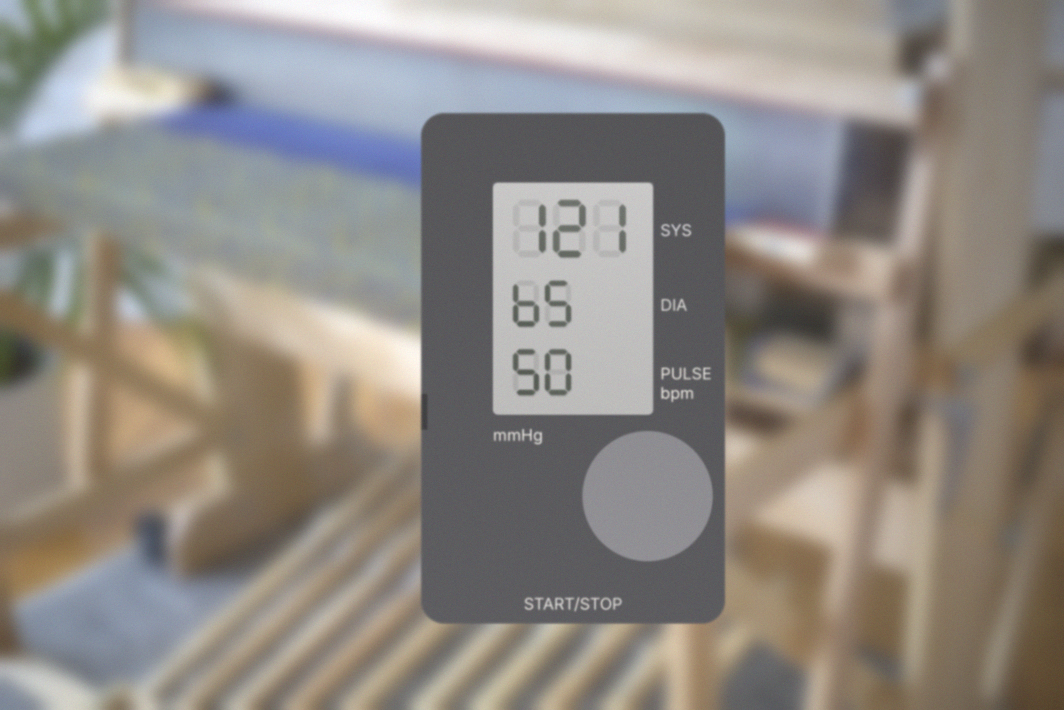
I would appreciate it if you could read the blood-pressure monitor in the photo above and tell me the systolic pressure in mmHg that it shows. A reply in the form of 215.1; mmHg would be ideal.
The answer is 121; mmHg
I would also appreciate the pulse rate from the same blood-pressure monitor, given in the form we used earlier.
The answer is 50; bpm
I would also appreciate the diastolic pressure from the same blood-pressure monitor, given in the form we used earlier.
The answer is 65; mmHg
